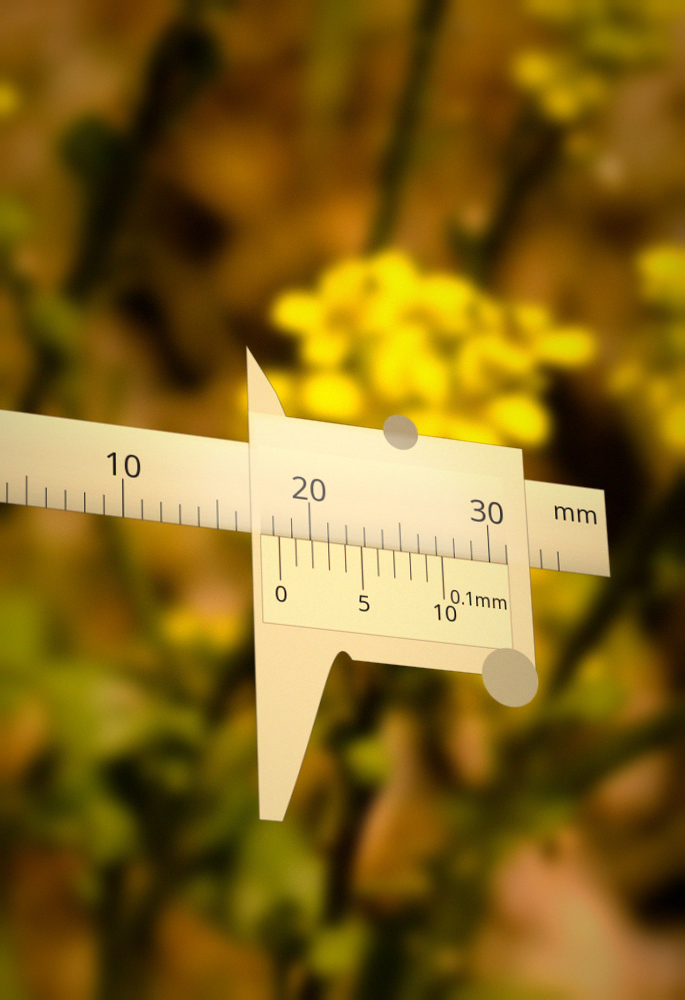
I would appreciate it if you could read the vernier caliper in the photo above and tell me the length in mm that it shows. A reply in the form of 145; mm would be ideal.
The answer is 18.3; mm
